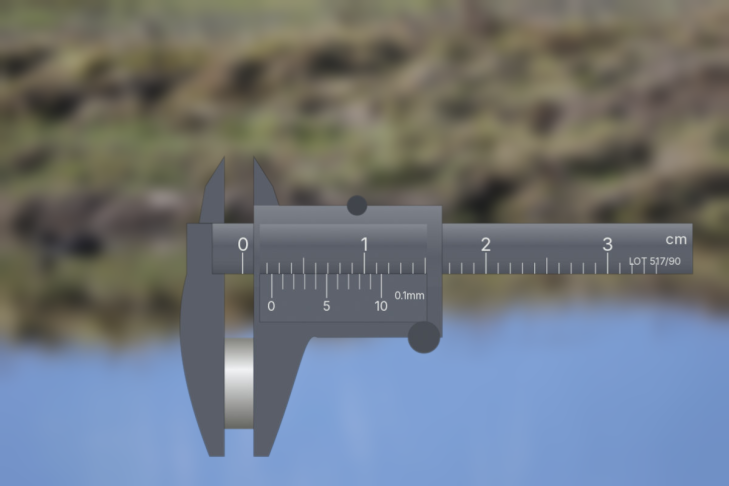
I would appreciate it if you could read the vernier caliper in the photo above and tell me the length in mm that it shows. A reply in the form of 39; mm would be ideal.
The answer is 2.4; mm
